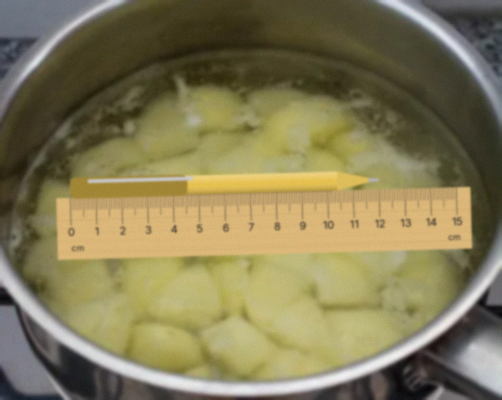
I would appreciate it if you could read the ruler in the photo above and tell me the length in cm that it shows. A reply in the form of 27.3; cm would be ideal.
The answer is 12; cm
